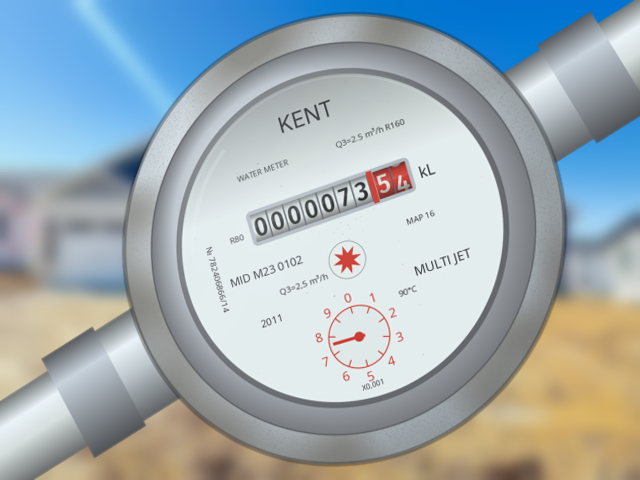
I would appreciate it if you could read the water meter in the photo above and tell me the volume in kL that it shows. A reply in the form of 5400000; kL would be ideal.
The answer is 73.537; kL
